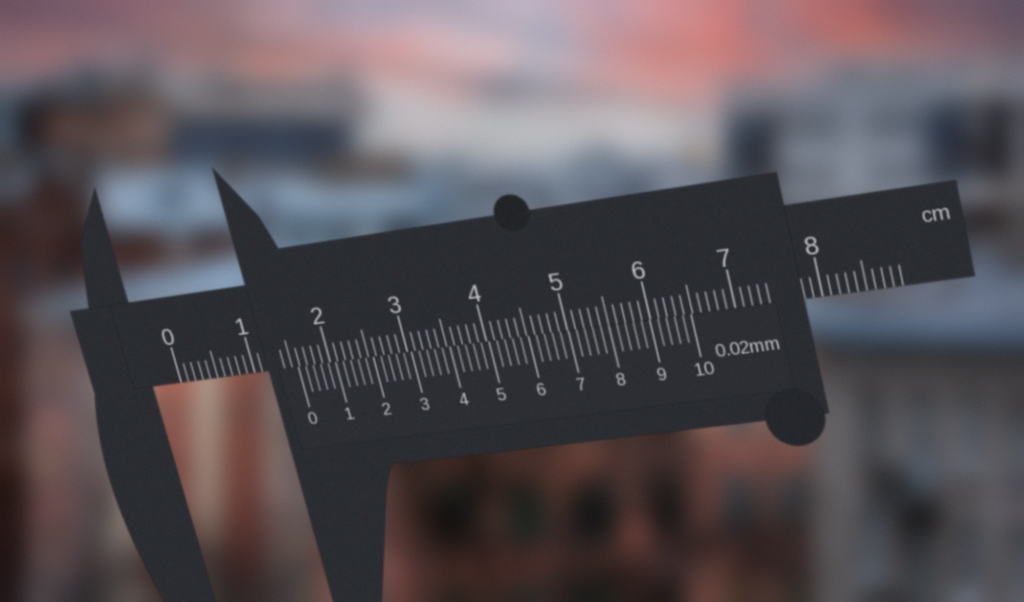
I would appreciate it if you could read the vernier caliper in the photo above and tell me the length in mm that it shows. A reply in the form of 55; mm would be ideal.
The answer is 15.8; mm
